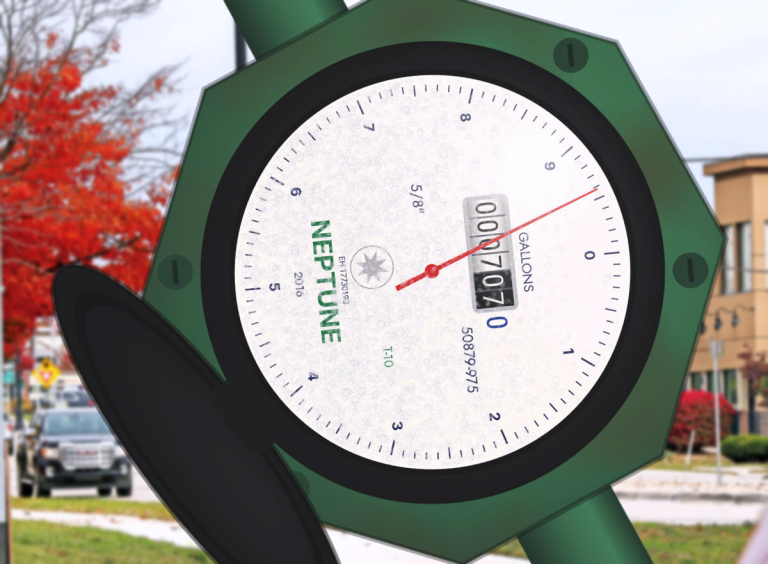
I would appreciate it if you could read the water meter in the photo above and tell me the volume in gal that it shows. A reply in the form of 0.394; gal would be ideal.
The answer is 7069.4; gal
